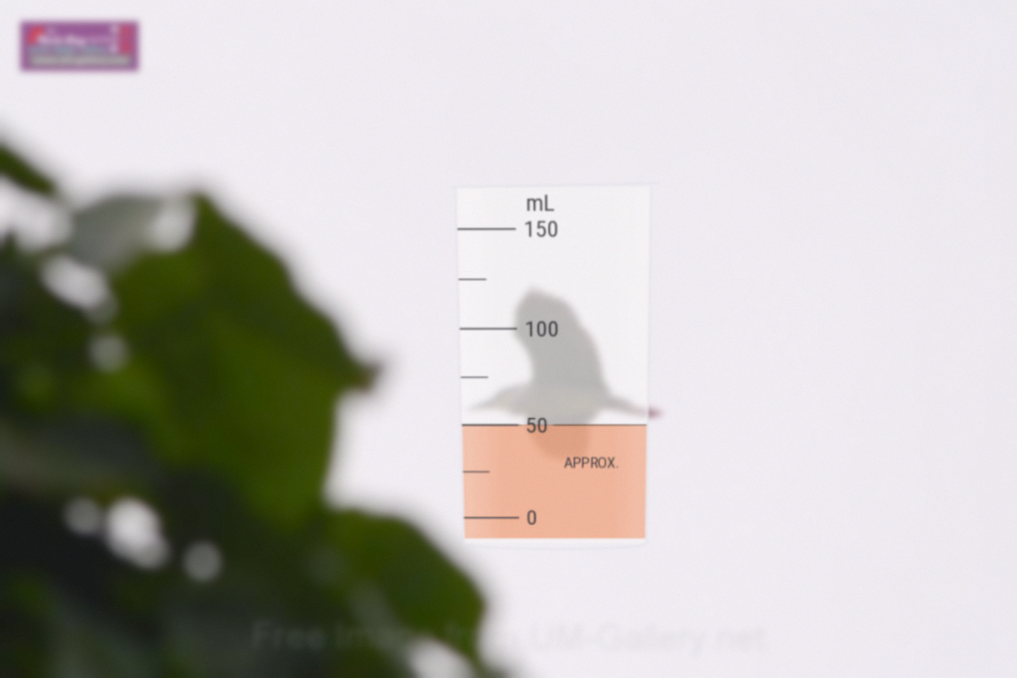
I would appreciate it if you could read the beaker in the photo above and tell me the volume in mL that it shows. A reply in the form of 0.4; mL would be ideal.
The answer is 50; mL
